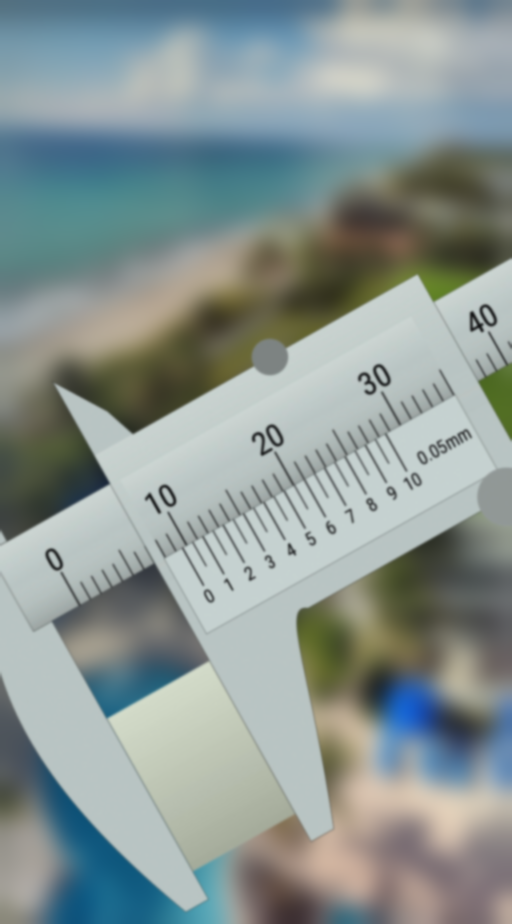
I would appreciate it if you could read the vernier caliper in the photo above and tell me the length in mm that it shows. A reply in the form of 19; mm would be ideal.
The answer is 9.6; mm
